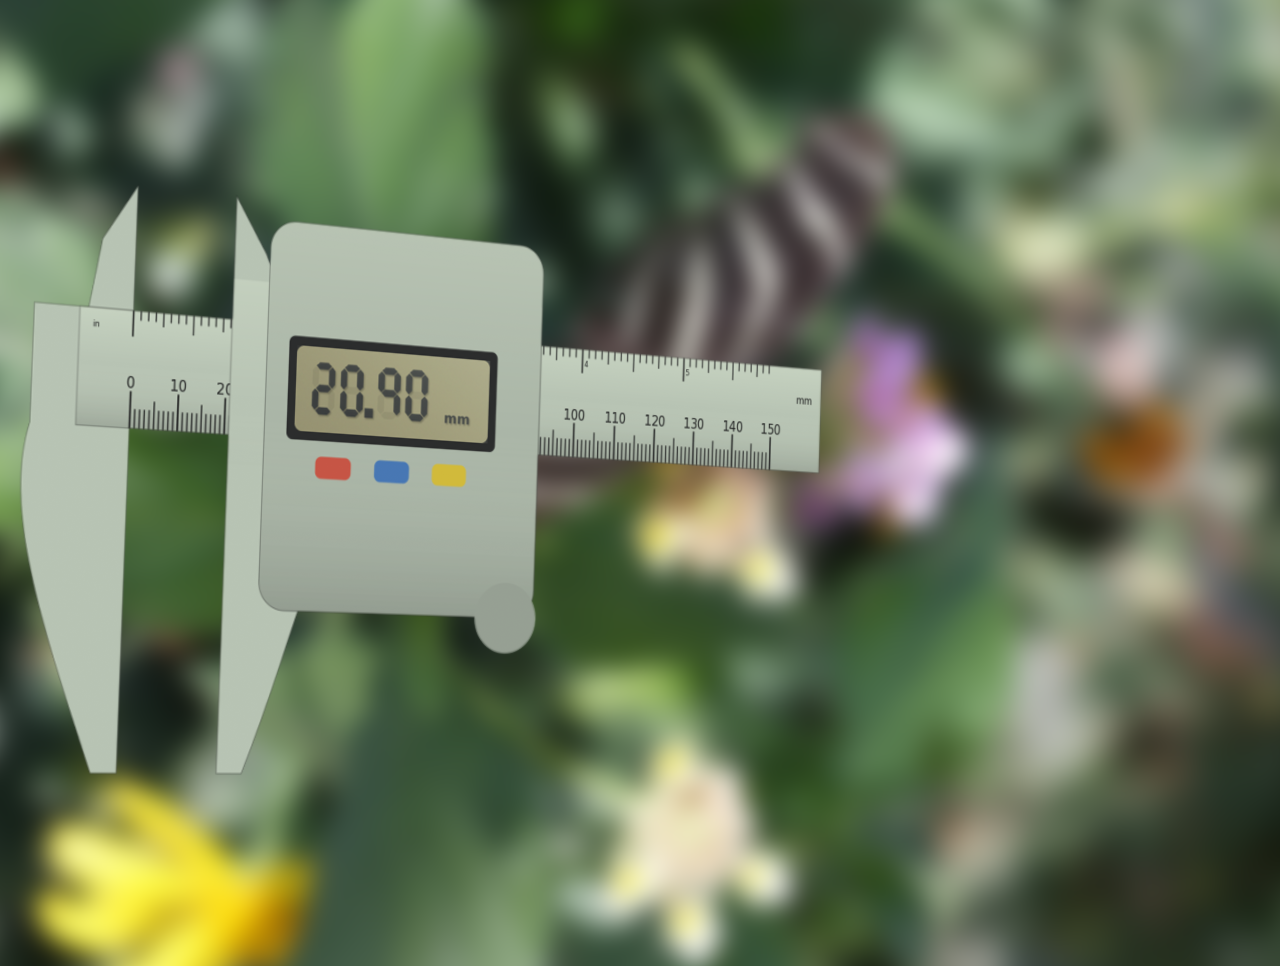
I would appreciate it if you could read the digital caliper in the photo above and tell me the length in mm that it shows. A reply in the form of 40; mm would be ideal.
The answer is 20.90; mm
